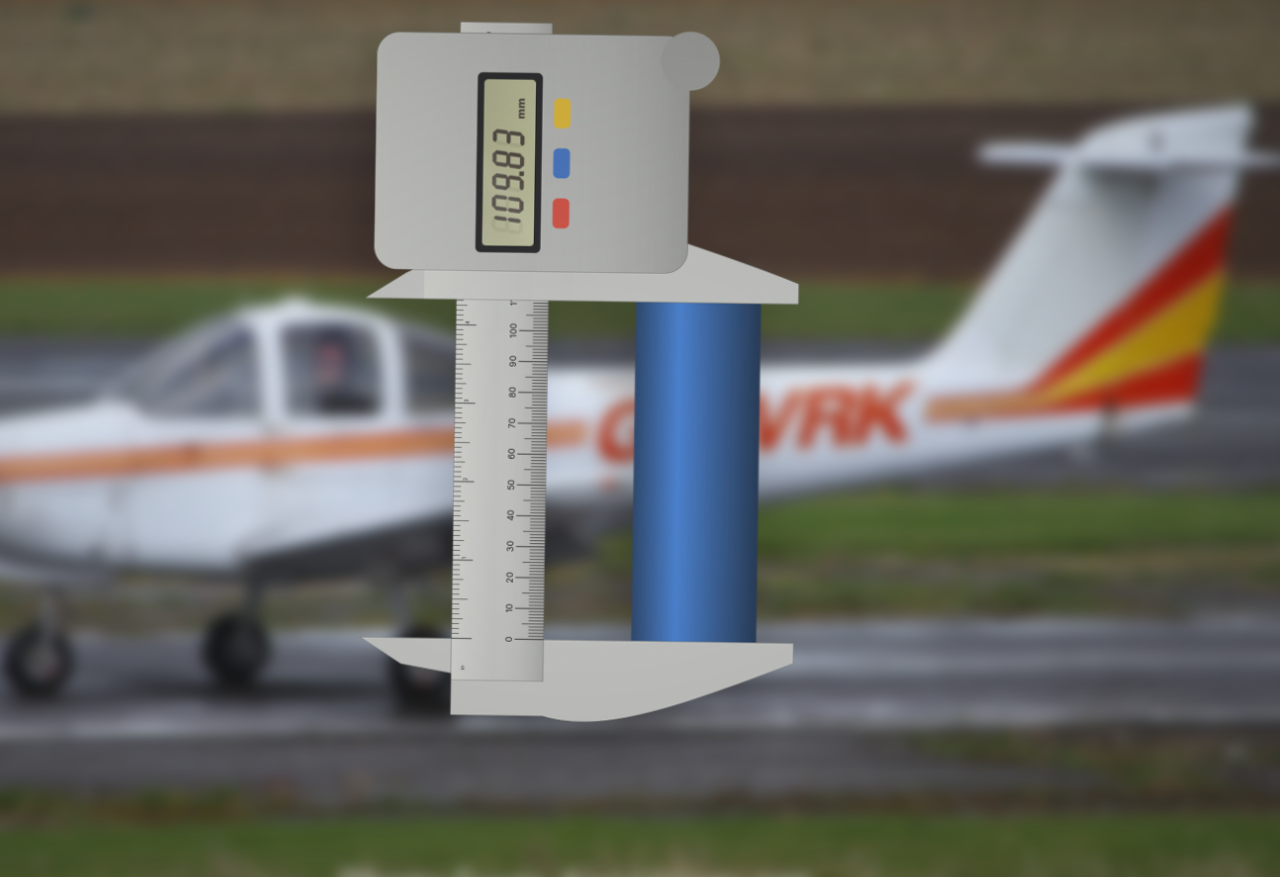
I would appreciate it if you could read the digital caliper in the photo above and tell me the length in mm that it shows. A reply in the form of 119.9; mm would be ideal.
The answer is 109.83; mm
